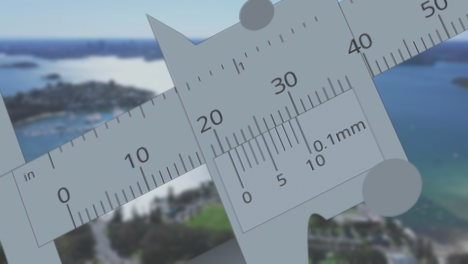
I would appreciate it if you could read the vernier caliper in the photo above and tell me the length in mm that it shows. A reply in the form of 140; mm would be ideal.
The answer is 20.6; mm
